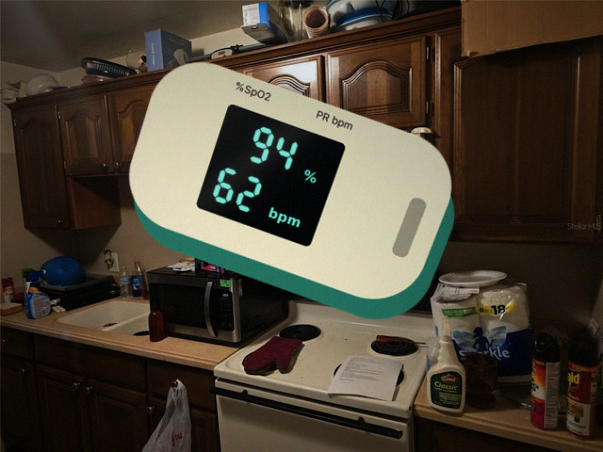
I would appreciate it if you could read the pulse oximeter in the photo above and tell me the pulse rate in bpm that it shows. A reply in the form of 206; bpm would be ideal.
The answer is 62; bpm
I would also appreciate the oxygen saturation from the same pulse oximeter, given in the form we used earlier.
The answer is 94; %
